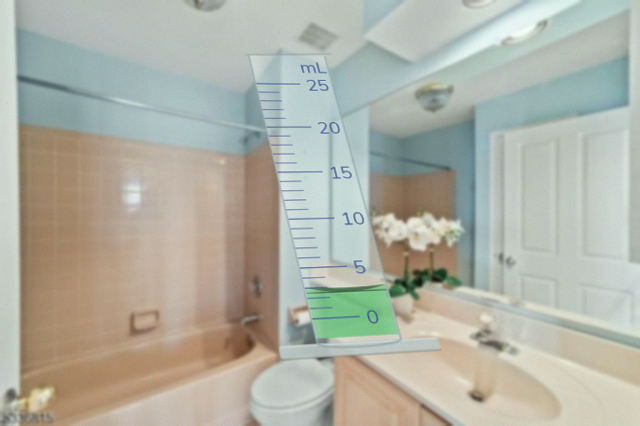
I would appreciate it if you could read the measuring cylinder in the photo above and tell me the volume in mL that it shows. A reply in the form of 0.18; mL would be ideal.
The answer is 2.5; mL
